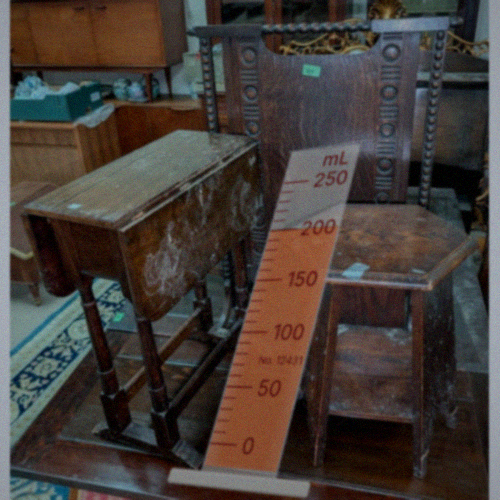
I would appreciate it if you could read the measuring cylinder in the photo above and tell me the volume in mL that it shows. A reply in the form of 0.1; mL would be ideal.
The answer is 200; mL
